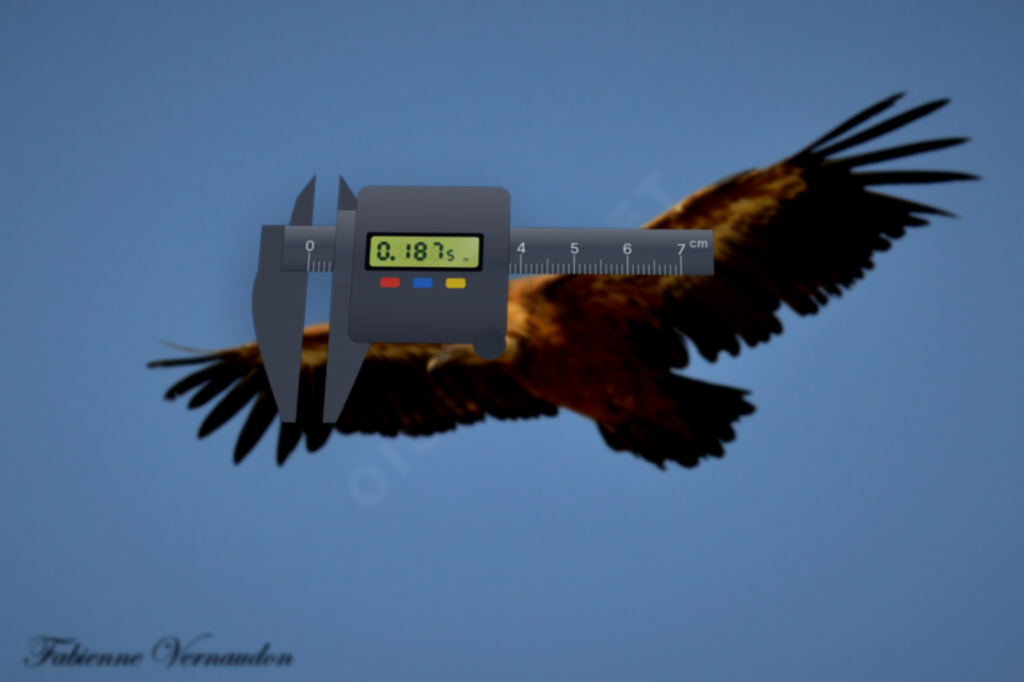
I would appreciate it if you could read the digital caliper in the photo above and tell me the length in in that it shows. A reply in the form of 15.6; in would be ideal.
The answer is 0.1875; in
